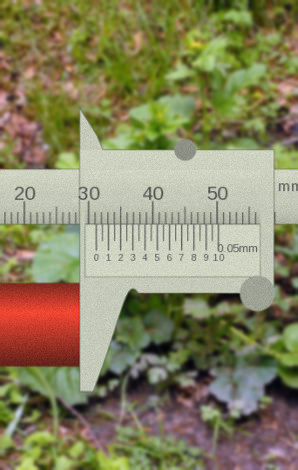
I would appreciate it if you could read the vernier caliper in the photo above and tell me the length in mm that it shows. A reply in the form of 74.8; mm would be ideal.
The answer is 31.2; mm
